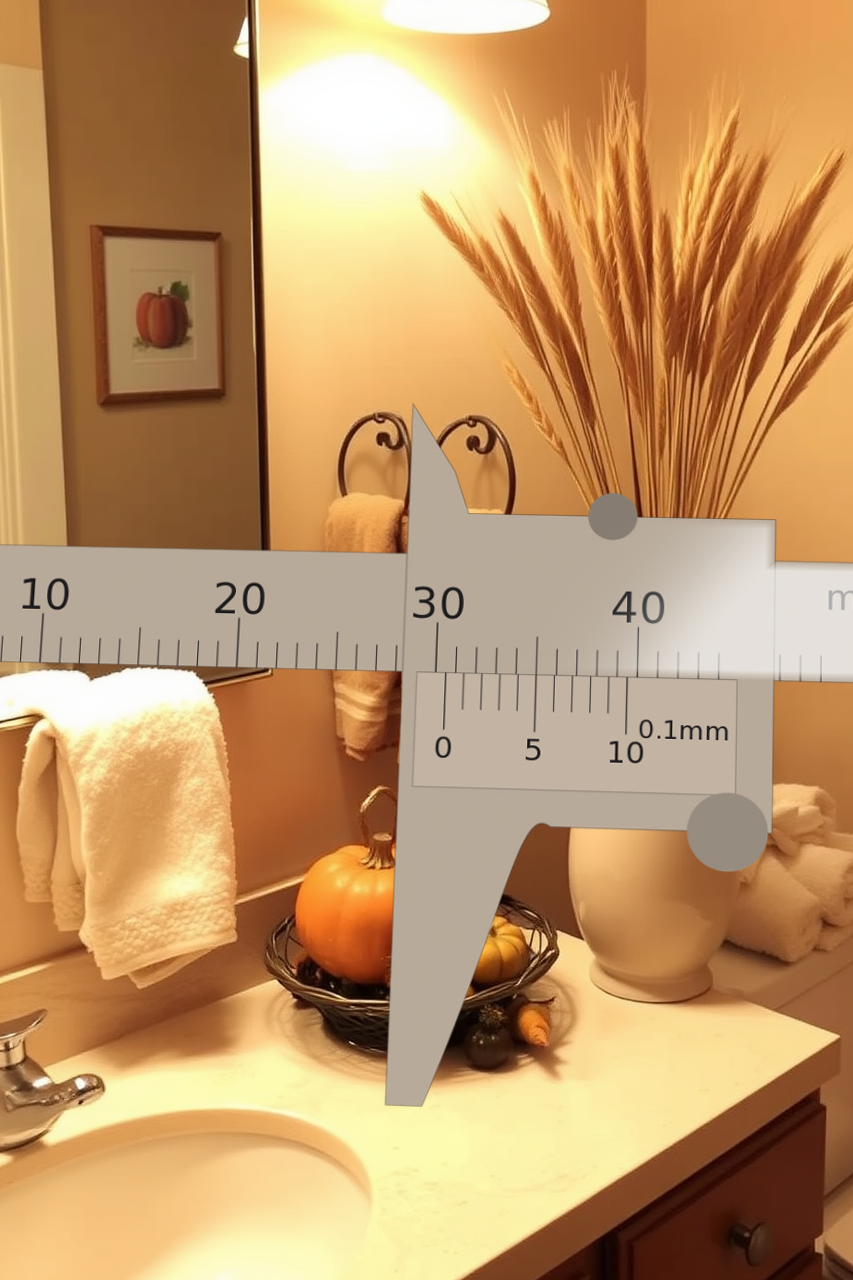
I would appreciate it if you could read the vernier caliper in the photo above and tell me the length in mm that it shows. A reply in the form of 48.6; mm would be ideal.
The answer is 30.5; mm
